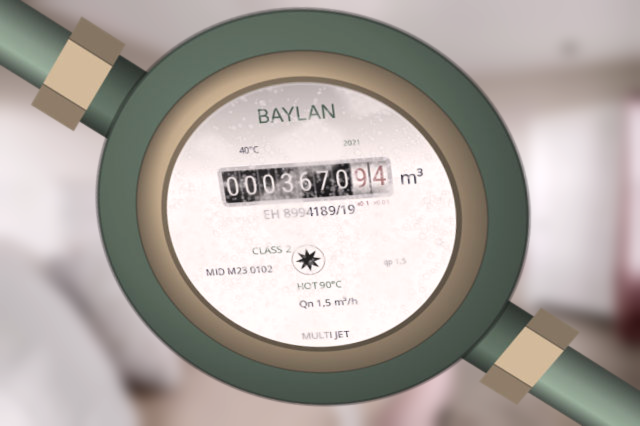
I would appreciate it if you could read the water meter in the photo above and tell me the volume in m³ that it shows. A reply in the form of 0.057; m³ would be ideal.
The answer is 3670.94; m³
